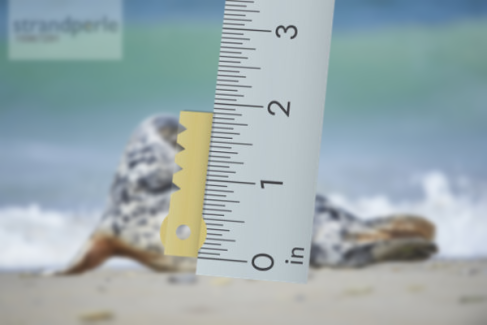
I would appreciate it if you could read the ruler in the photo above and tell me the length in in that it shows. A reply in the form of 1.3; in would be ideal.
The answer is 1.875; in
